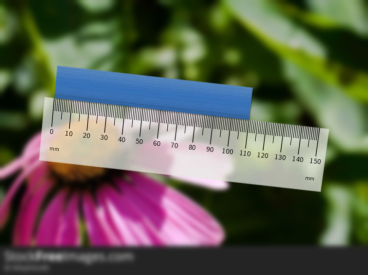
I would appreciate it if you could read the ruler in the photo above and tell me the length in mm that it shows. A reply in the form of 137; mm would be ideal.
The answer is 110; mm
